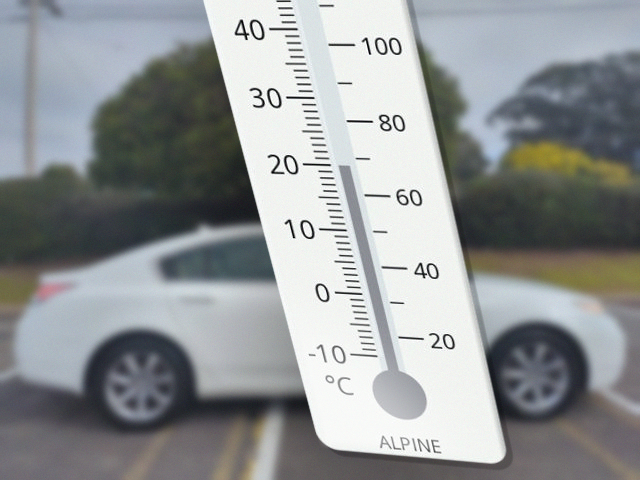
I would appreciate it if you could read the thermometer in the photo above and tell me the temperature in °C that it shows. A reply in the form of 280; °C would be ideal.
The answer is 20; °C
